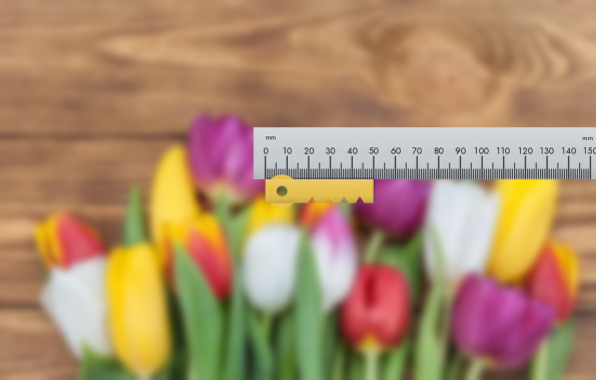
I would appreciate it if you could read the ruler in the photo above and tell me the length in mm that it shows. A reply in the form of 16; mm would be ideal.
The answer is 50; mm
